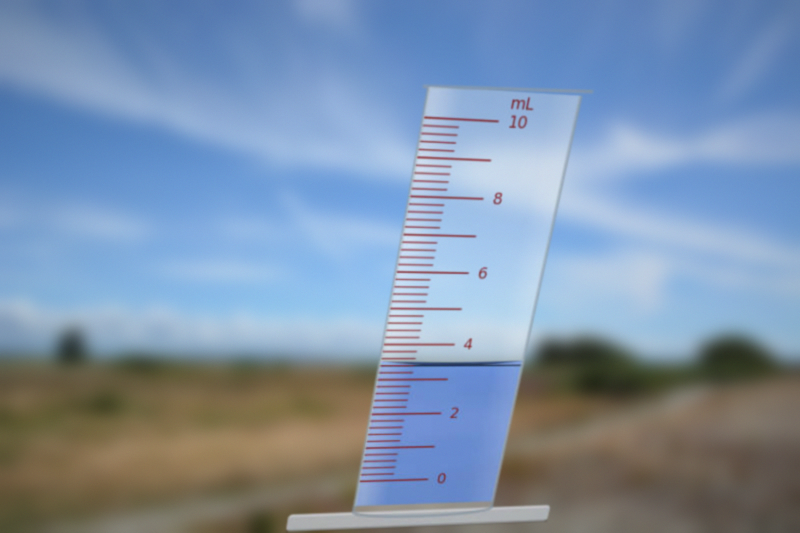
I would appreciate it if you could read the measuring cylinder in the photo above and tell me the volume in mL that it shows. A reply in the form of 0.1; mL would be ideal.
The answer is 3.4; mL
